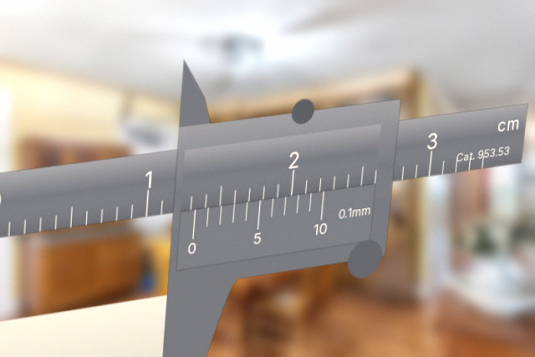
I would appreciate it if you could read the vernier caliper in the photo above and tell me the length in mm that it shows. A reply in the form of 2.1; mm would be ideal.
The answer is 13.3; mm
